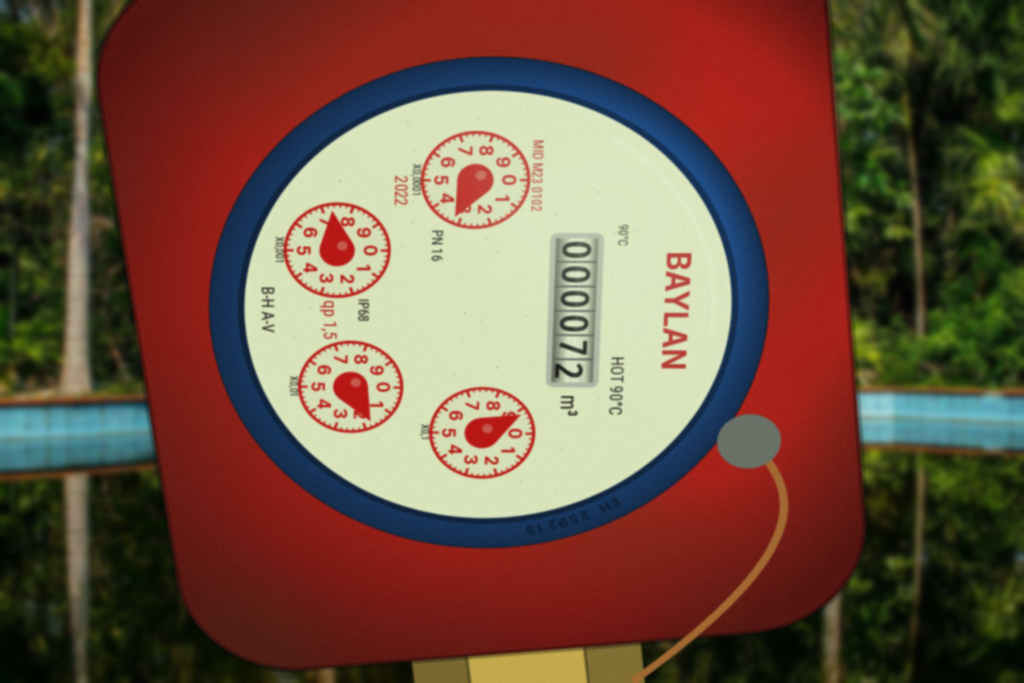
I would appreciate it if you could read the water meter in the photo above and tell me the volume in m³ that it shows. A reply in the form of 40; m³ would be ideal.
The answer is 71.9173; m³
